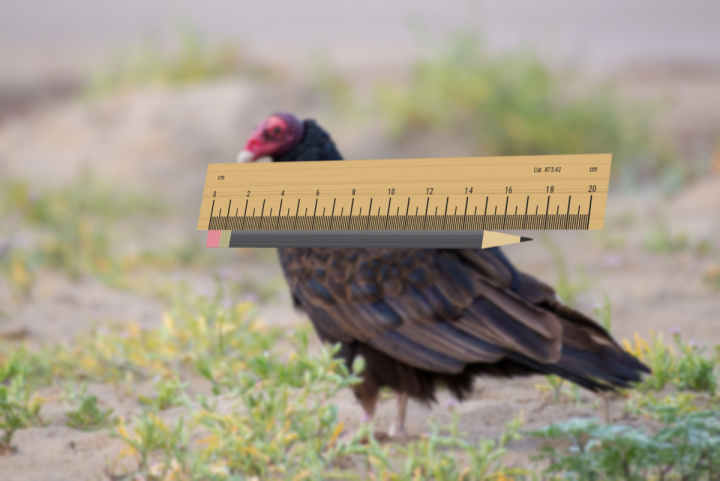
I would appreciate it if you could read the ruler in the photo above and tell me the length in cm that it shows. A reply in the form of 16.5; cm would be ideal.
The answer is 17.5; cm
